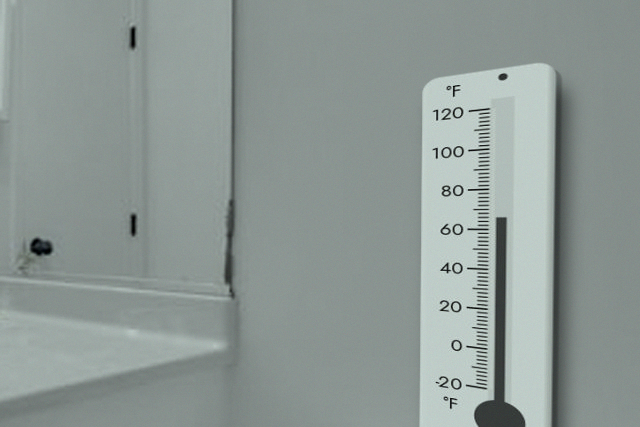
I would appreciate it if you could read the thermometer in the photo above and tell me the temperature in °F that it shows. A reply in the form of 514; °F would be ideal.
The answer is 66; °F
